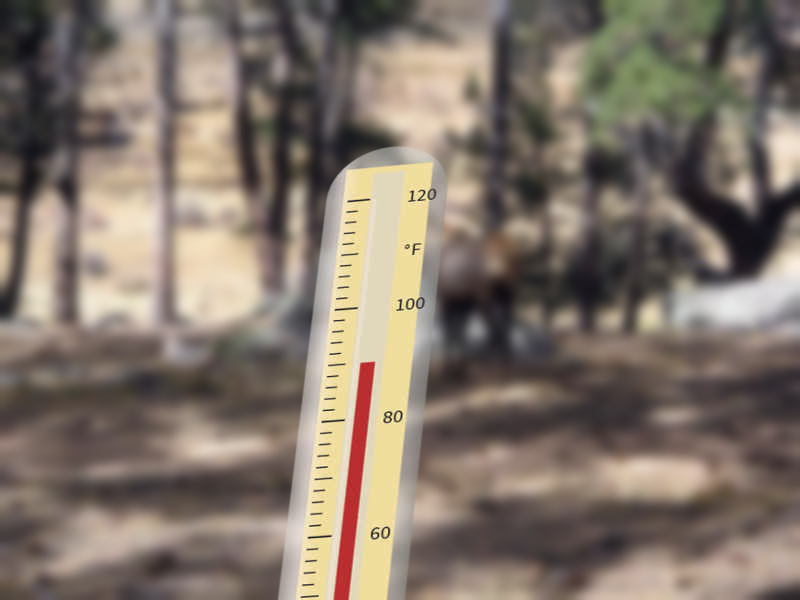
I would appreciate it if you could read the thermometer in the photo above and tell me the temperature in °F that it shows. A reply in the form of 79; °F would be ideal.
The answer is 90; °F
